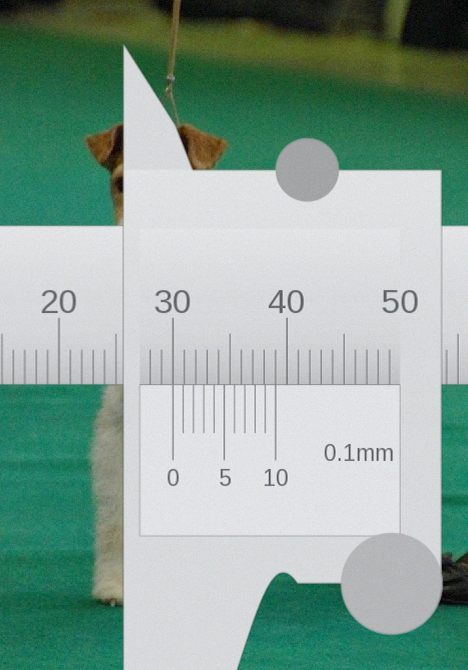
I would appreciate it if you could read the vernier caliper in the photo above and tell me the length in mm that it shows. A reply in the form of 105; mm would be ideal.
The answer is 30.0; mm
